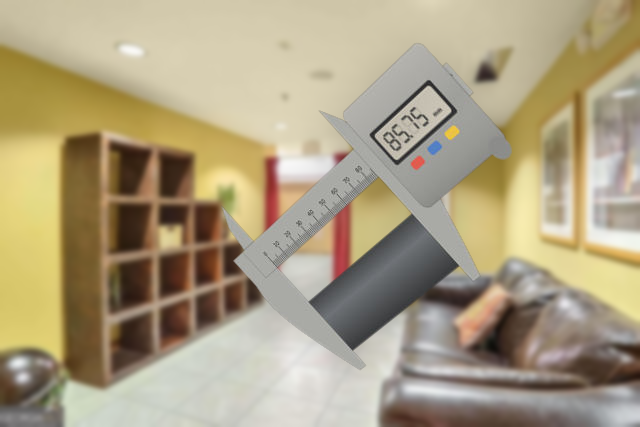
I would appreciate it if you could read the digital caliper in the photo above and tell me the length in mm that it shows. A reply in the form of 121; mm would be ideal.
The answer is 85.75; mm
